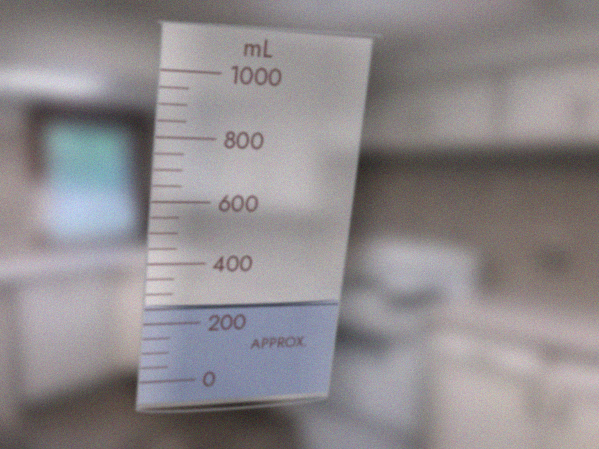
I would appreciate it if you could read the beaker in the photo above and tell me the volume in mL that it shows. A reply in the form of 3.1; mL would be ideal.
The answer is 250; mL
